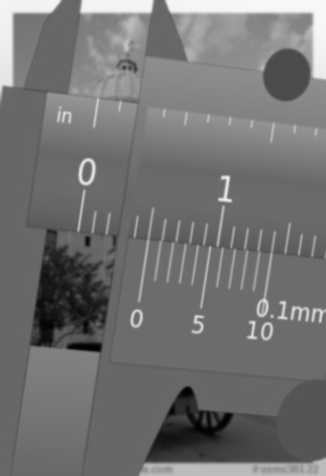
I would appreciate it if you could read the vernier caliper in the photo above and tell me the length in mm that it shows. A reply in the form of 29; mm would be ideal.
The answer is 5.0; mm
